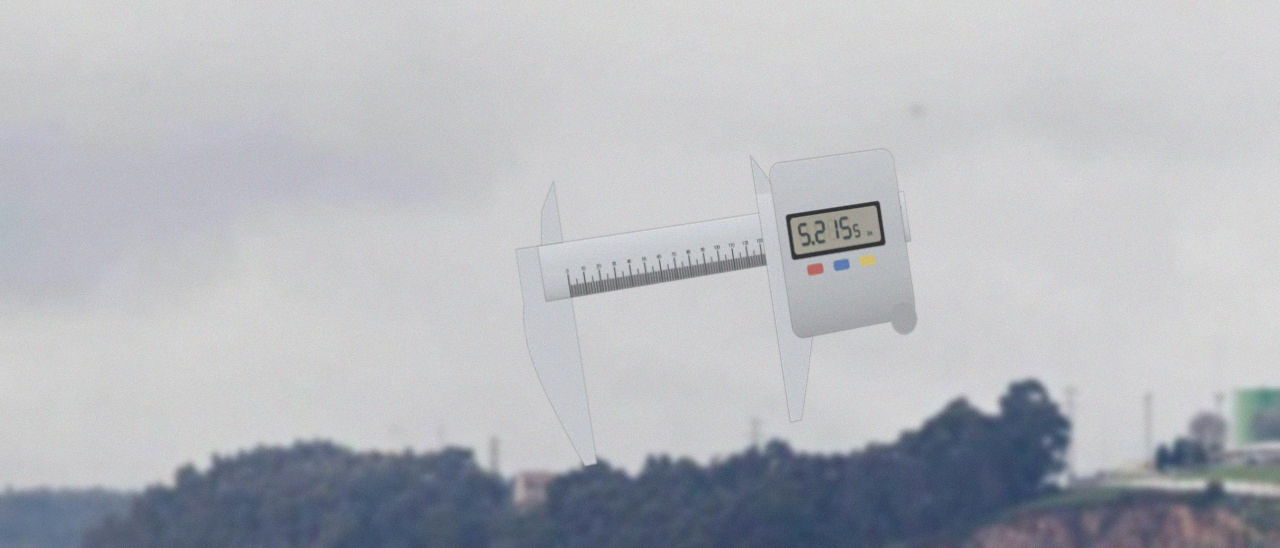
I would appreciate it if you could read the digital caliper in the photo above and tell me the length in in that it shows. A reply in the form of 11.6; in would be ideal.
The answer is 5.2155; in
